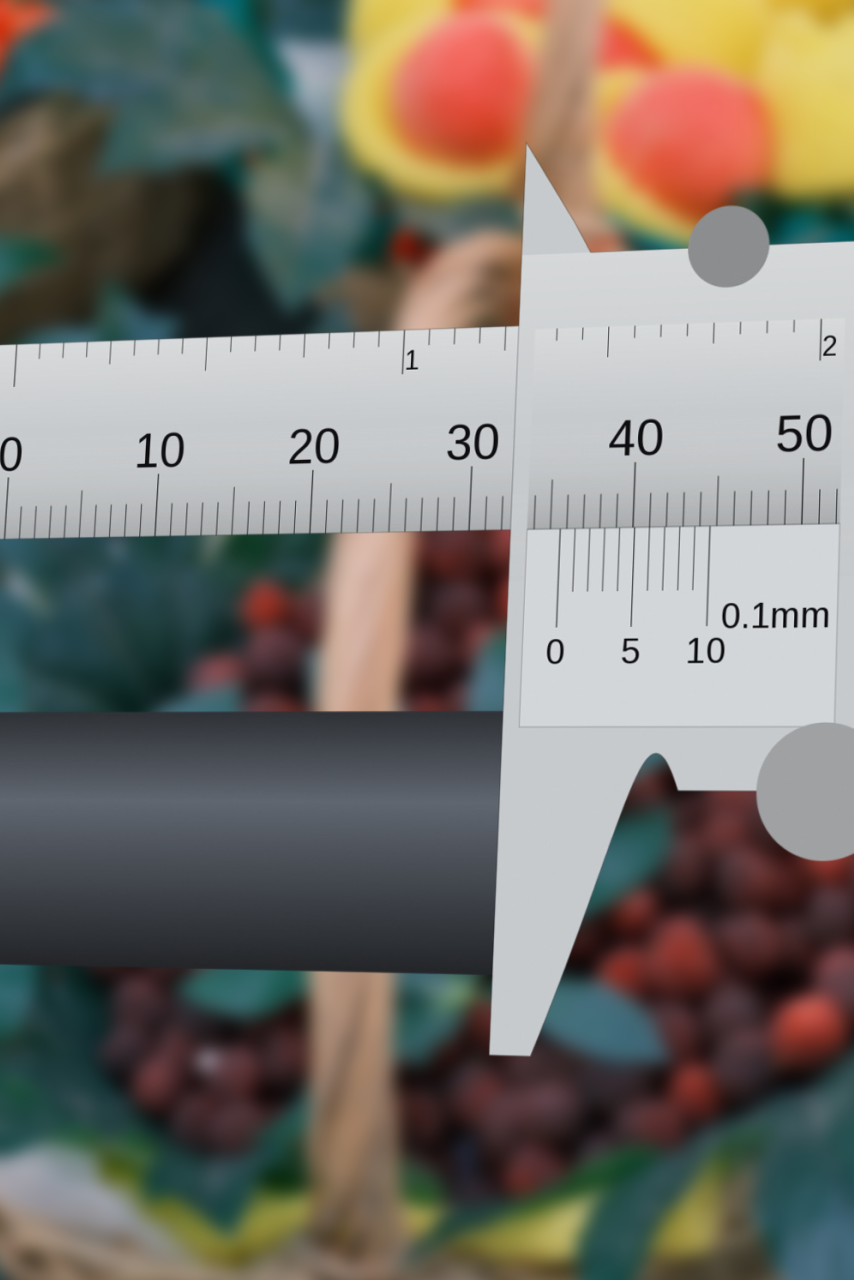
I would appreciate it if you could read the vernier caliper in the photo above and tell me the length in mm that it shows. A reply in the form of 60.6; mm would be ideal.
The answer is 35.6; mm
